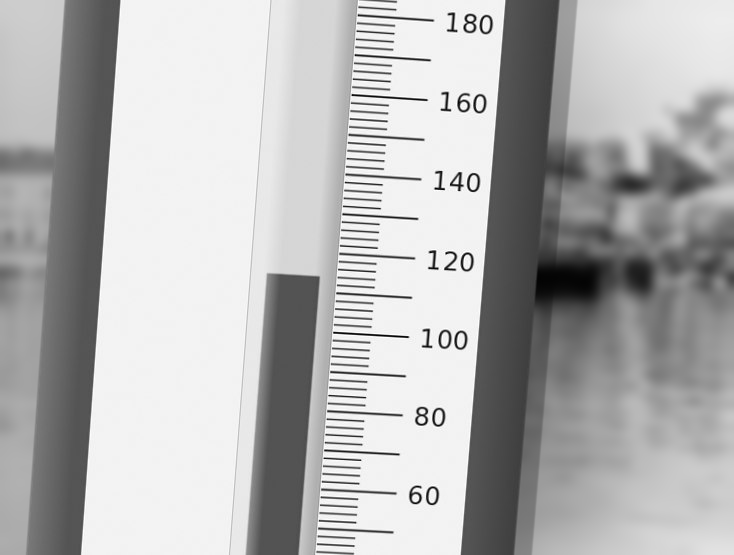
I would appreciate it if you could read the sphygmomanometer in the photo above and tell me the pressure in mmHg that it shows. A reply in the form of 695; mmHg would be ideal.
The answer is 114; mmHg
